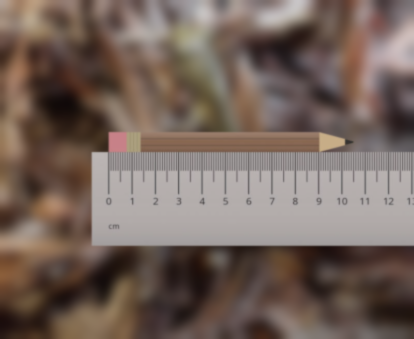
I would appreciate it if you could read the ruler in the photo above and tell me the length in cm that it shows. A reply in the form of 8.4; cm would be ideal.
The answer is 10.5; cm
